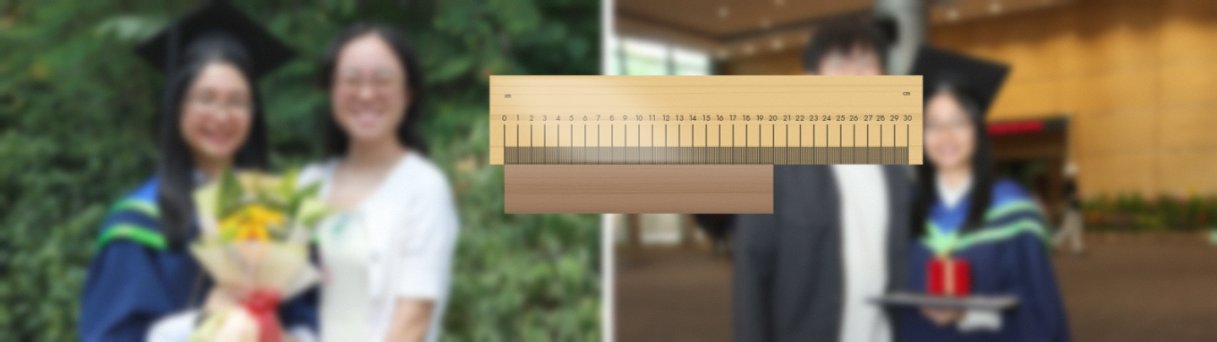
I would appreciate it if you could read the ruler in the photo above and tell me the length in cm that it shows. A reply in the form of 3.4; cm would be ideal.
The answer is 20; cm
